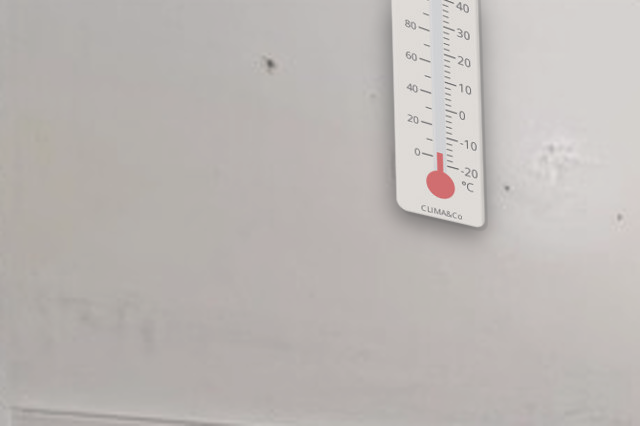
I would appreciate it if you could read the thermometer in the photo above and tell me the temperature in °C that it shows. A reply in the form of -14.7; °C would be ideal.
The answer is -16; °C
